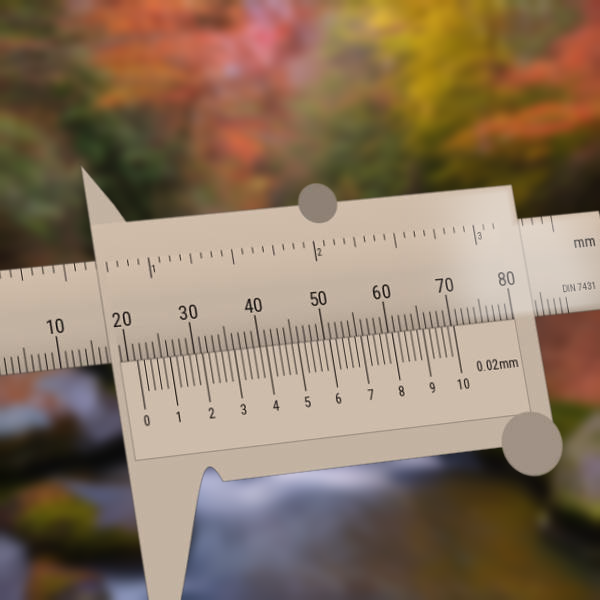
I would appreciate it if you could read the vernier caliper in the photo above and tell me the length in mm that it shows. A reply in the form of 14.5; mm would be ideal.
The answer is 21.4; mm
